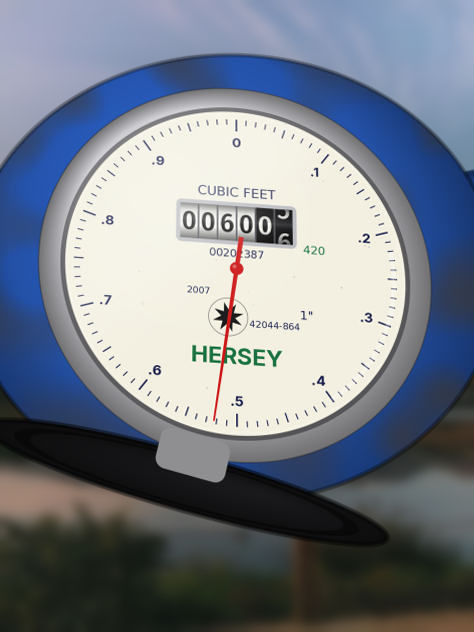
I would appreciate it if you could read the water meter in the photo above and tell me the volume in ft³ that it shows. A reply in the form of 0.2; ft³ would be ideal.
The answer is 6005.52; ft³
